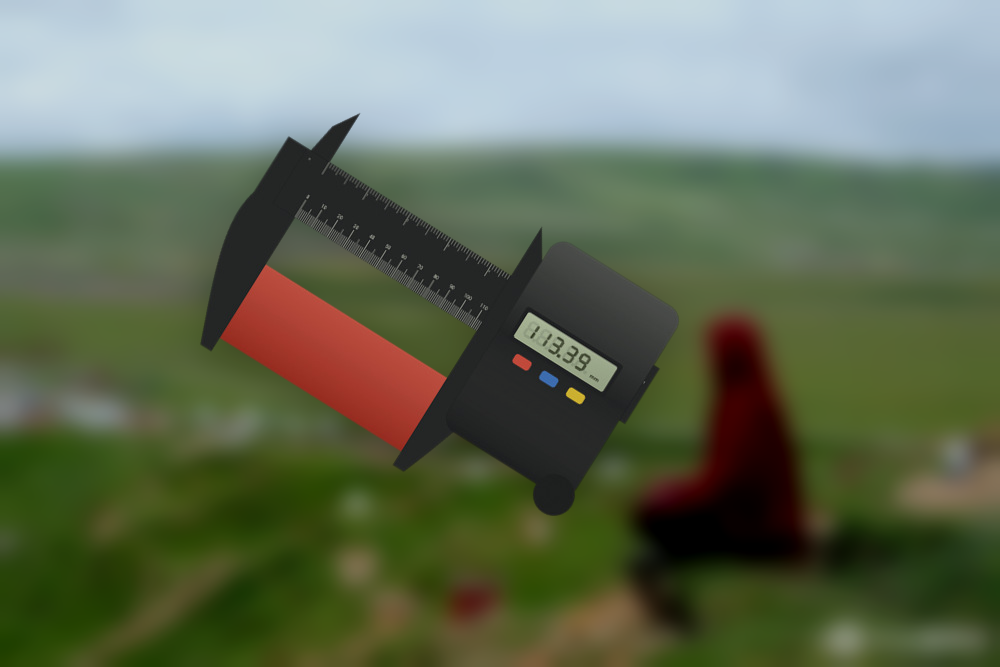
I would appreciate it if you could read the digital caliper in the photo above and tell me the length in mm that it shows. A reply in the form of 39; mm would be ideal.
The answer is 113.39; mm
